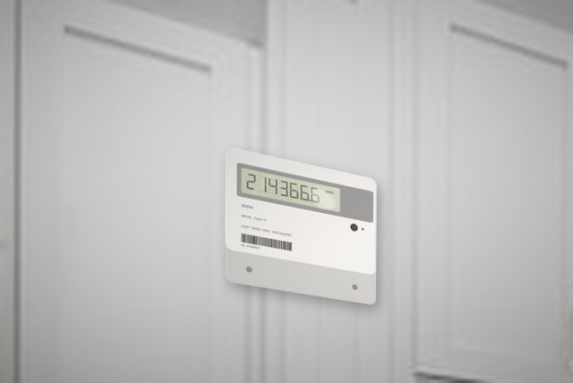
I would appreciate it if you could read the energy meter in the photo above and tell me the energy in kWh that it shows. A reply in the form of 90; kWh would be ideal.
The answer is 214366.6; kWh
